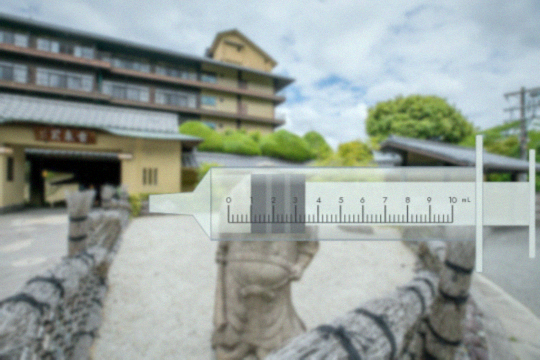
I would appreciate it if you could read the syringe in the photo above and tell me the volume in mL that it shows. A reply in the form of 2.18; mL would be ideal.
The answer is 1; mL
